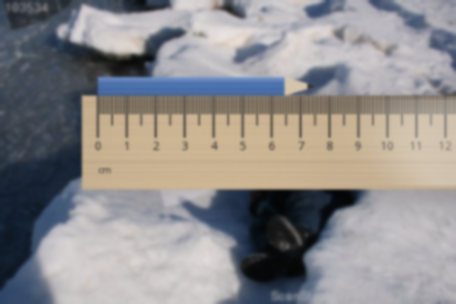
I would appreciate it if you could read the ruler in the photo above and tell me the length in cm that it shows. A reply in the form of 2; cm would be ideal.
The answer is 7.5; cm
